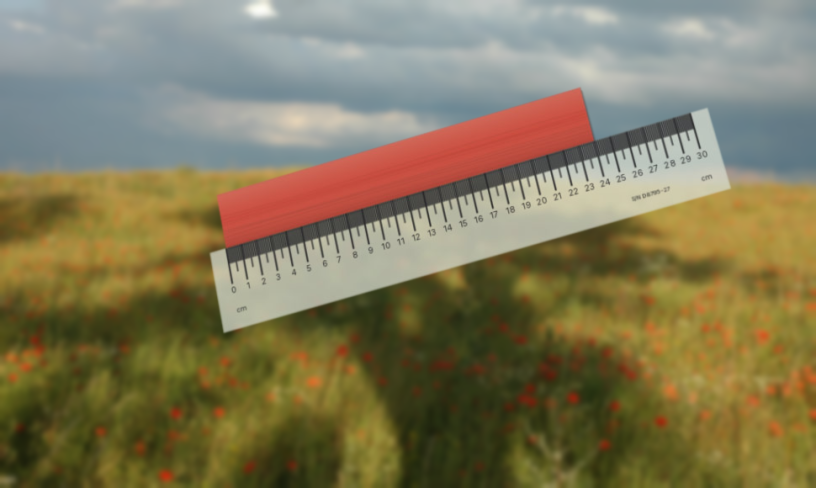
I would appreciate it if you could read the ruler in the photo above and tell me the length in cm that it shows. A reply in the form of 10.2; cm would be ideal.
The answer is 24; cm
